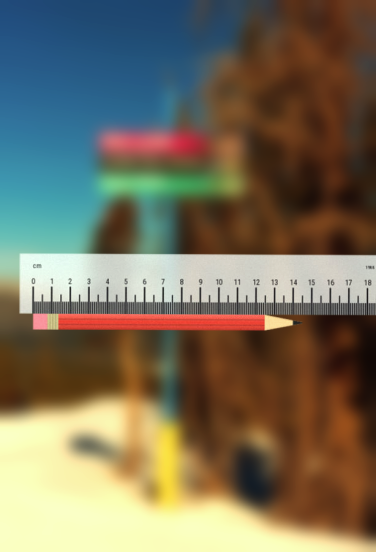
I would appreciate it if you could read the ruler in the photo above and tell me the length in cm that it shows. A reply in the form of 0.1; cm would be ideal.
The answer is 14.5; cm
